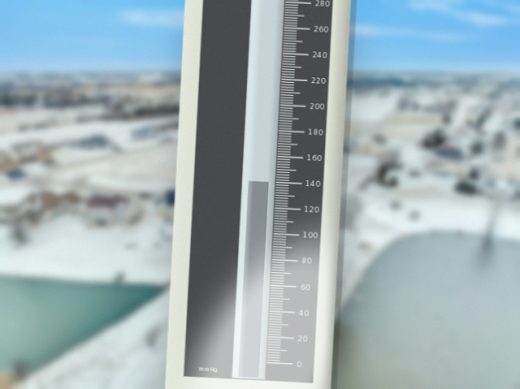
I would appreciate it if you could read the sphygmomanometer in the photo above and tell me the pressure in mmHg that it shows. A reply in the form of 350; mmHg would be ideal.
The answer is 140; mmHg
